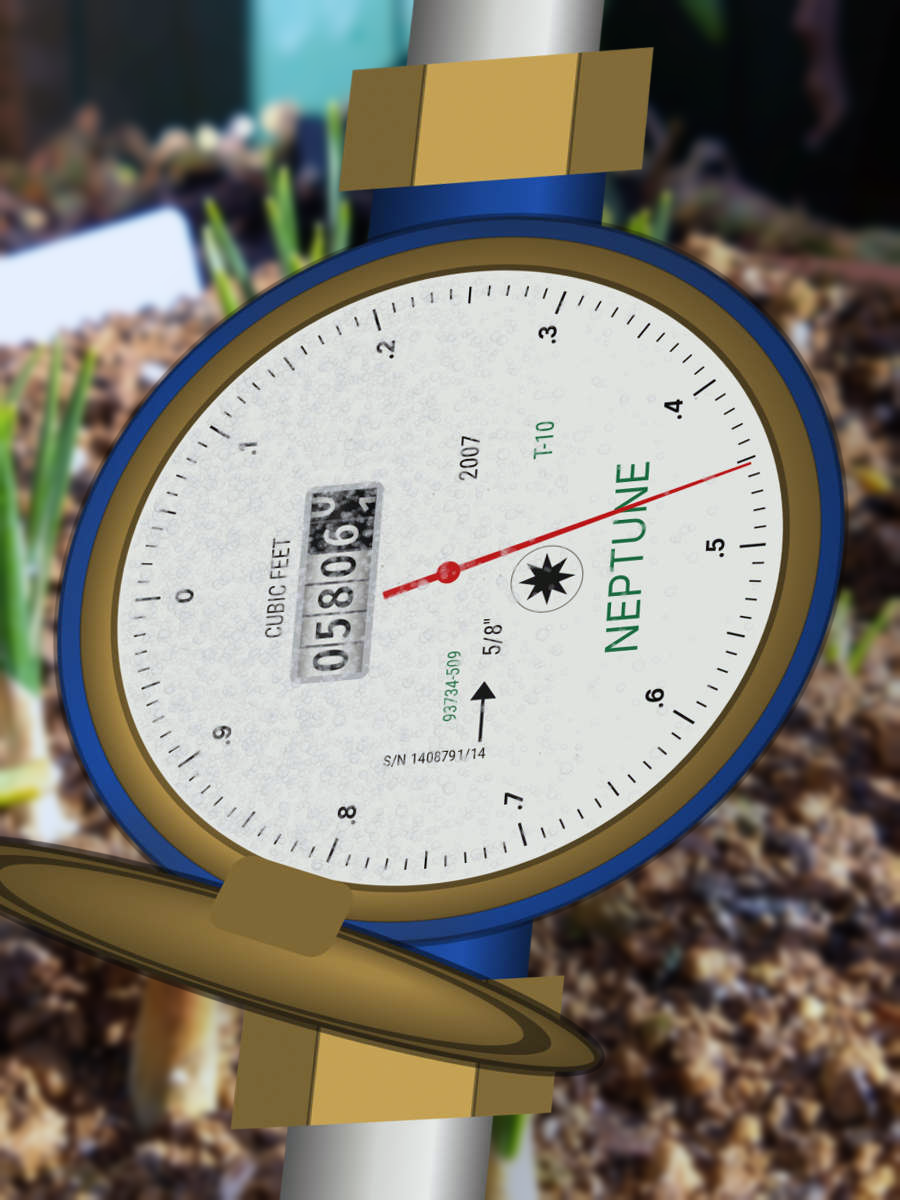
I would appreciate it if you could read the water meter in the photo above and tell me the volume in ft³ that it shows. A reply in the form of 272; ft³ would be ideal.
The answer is 58060.45; ft³
